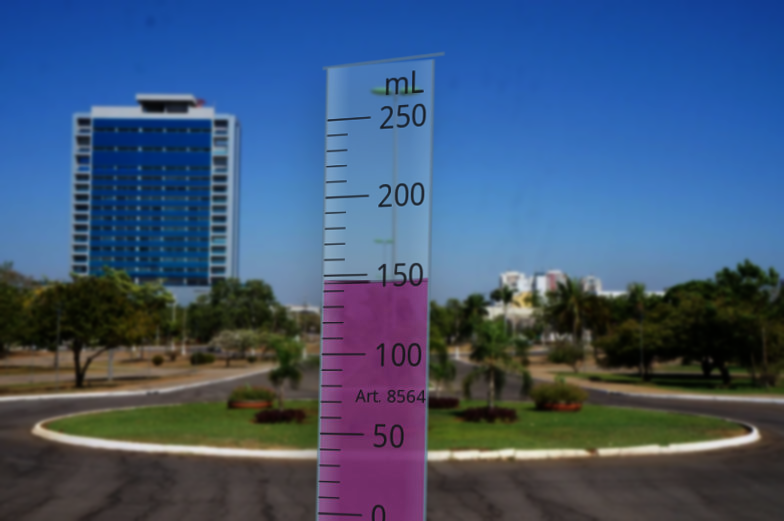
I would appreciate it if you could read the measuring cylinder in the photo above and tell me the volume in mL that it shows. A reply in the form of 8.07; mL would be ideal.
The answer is 145; mL
